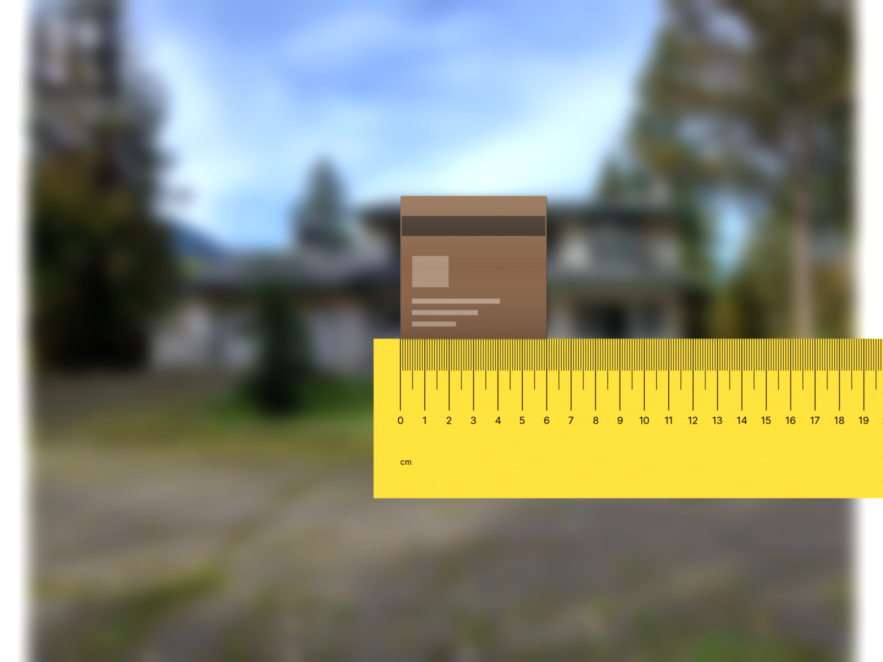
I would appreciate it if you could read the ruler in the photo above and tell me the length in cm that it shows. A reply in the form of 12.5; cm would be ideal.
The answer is 6; cm
